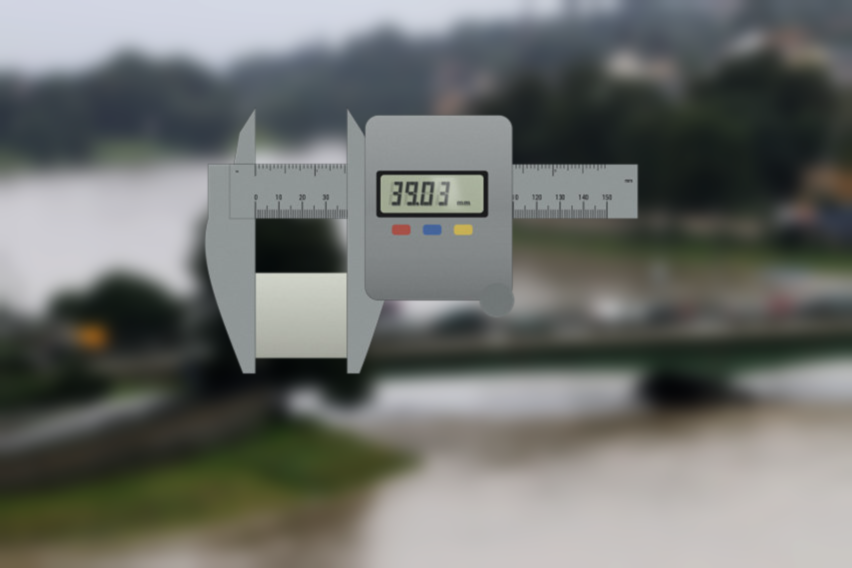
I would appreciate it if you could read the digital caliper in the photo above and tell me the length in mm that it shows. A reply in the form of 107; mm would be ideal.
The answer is 39.03; mm
